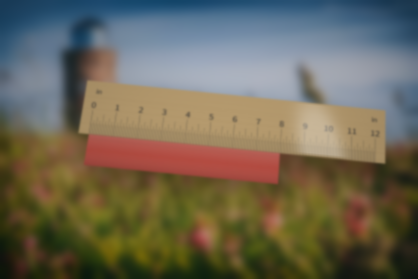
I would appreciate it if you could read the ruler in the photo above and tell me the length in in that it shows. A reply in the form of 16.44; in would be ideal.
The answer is 8; in
